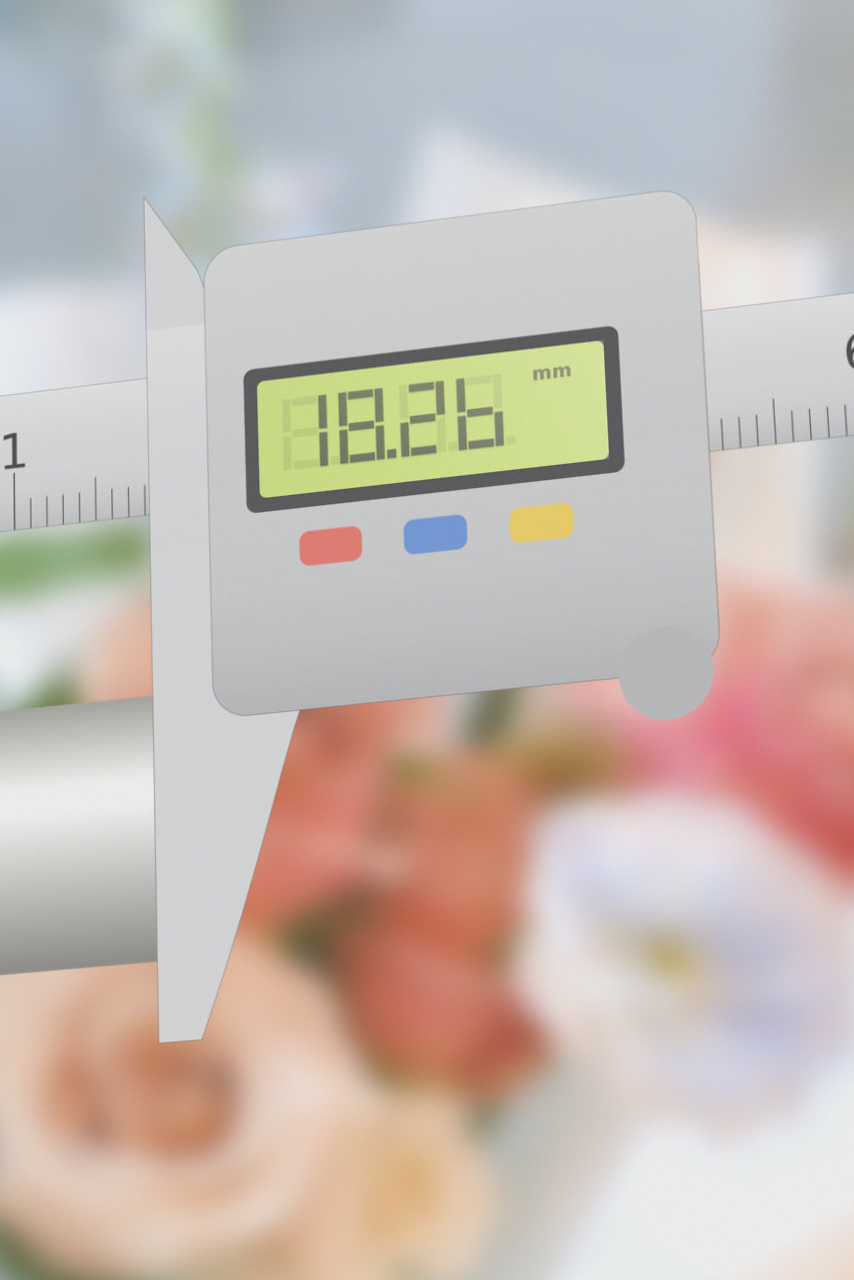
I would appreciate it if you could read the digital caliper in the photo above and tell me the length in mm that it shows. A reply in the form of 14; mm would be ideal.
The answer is 18.26; mm
